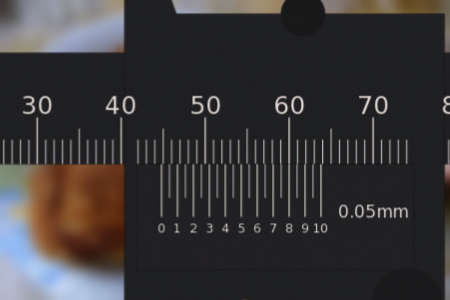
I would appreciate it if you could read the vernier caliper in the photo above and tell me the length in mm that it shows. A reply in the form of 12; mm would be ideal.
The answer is 44.8; mm
